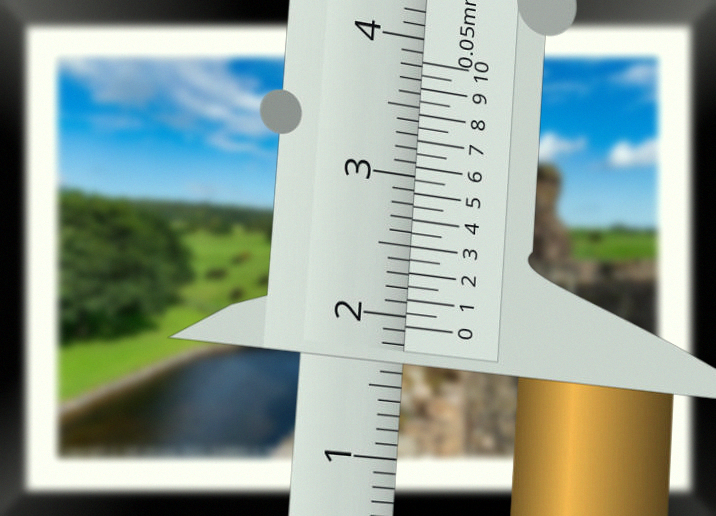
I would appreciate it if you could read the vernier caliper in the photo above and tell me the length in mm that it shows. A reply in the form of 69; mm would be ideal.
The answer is 19.3; mm
